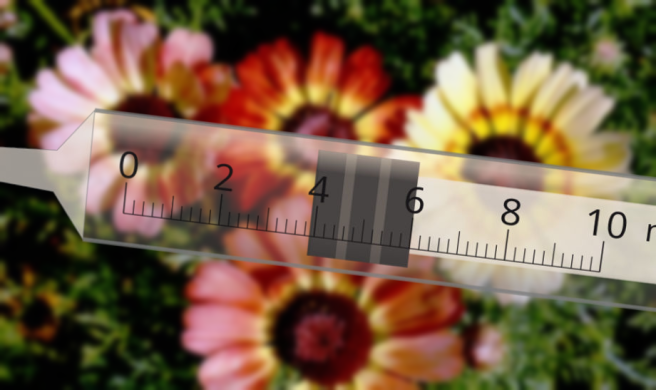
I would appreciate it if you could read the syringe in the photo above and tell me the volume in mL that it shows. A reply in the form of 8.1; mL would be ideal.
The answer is 3.9; mL
